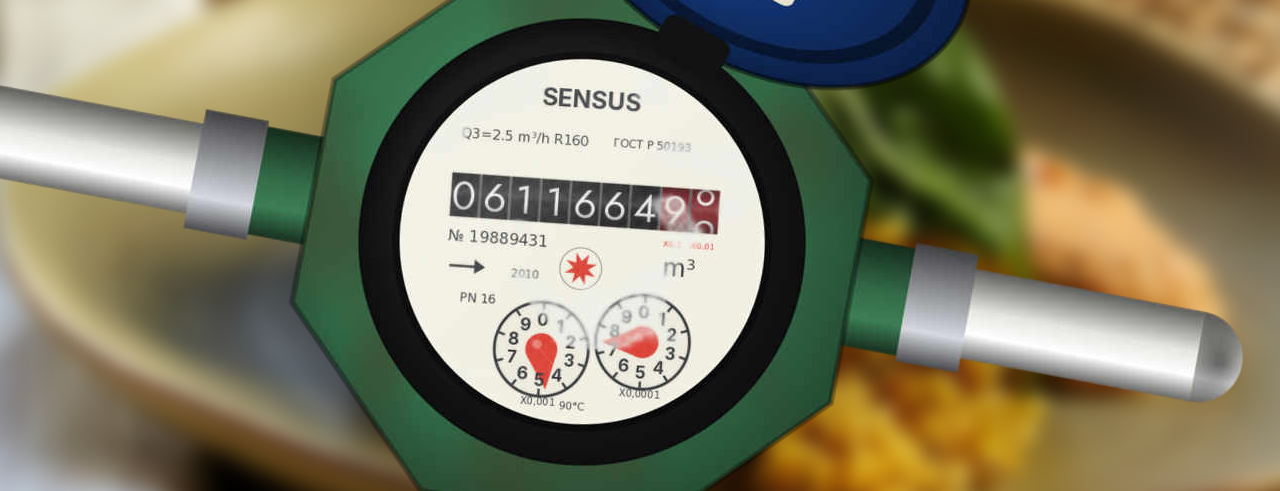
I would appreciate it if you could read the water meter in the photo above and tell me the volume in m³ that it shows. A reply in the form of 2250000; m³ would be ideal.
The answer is 611664.9847; m³
